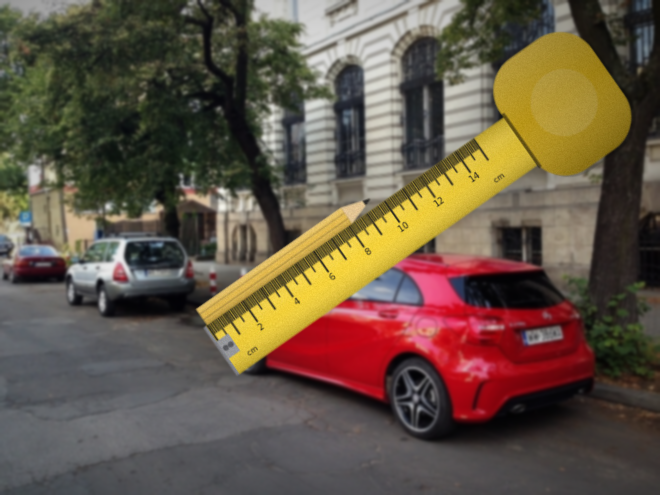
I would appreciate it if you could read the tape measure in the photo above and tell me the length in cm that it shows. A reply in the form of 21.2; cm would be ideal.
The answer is 9.5; cm
